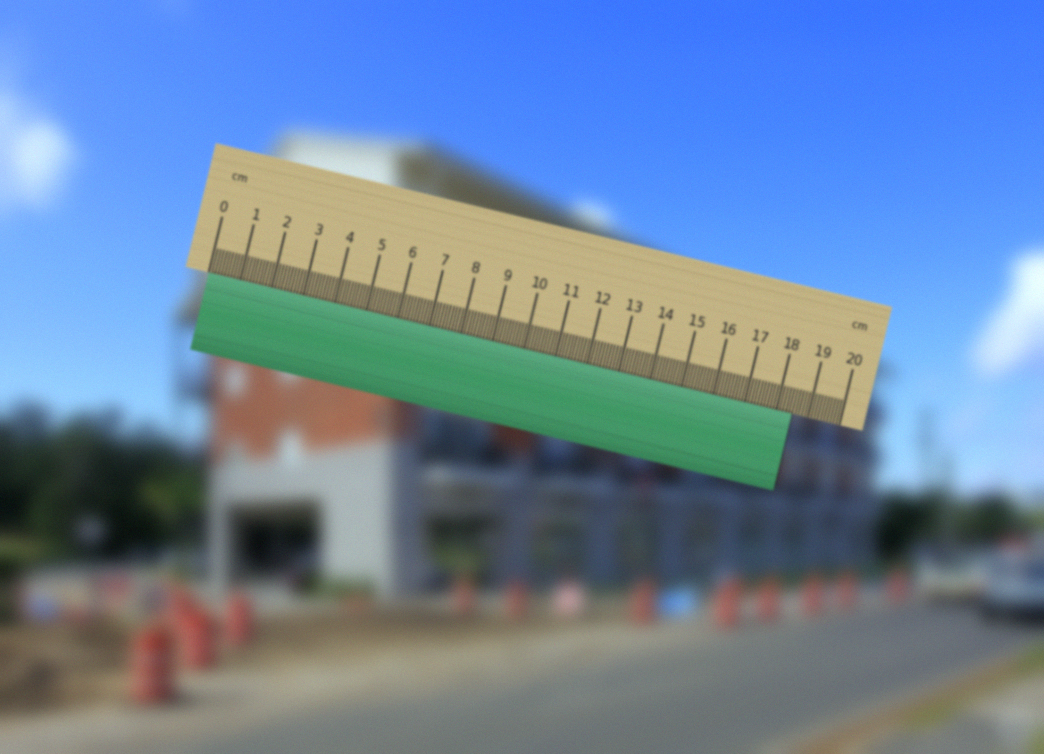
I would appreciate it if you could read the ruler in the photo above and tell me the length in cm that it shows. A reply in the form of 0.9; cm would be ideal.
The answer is 18.5; cm
